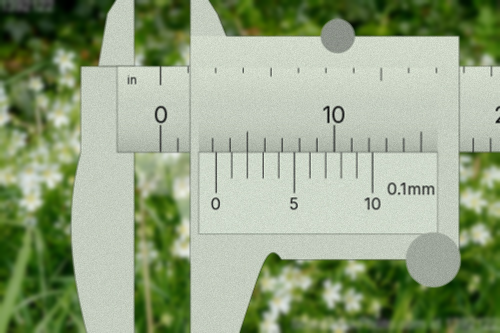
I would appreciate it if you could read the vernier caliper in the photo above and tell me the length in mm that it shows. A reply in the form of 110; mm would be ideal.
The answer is 3.2; mm
